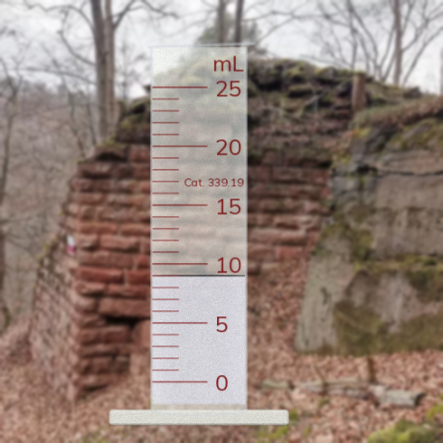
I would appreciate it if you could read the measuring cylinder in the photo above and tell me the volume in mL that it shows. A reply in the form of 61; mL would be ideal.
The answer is 9; mL
